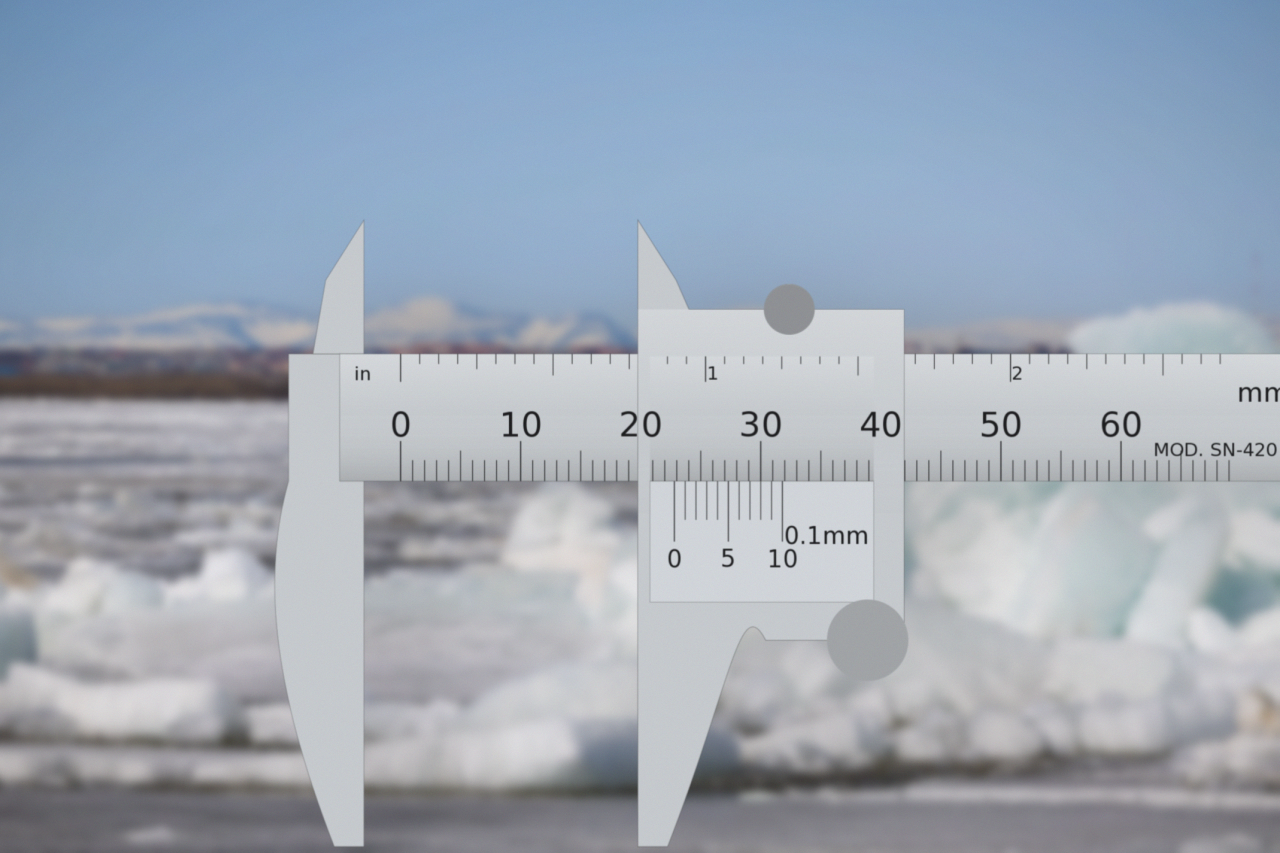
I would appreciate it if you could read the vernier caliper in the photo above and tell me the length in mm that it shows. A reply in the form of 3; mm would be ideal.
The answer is 22.8; mm
